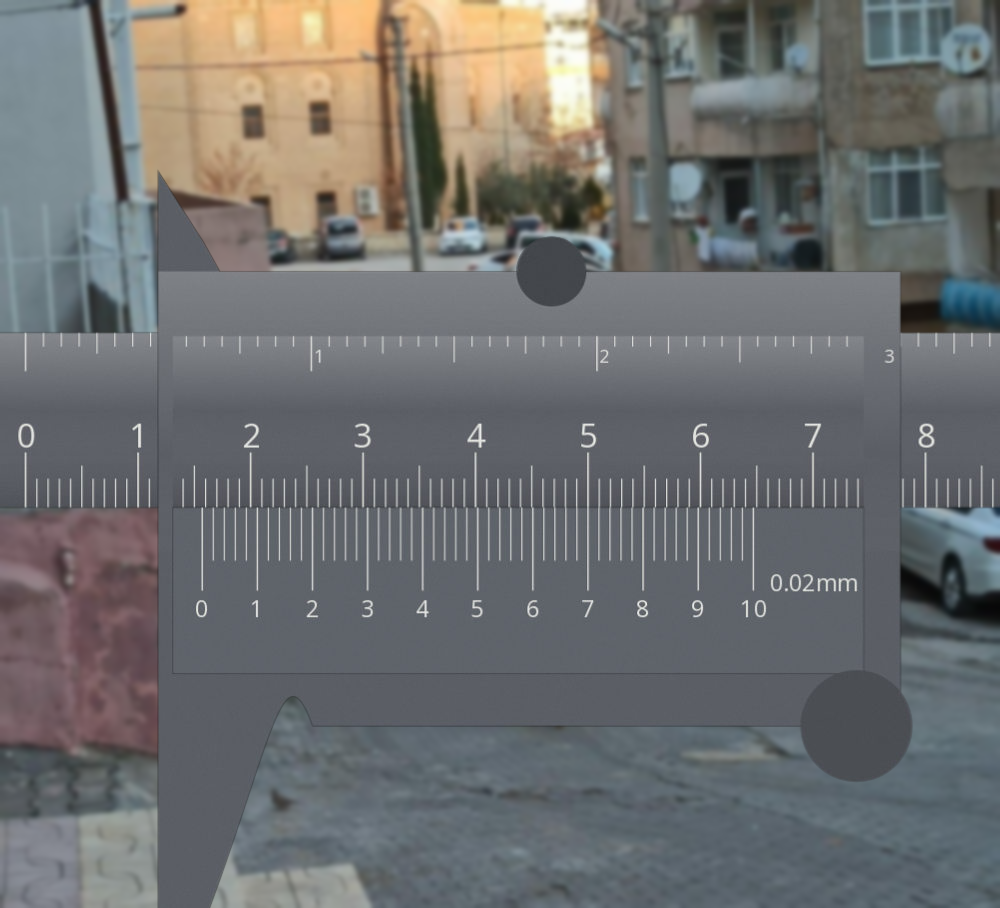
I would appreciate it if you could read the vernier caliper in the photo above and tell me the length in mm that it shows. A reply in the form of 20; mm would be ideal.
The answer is 15.7; mm
